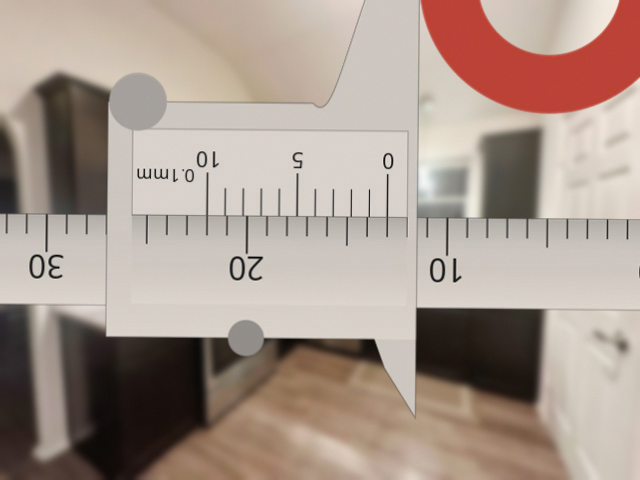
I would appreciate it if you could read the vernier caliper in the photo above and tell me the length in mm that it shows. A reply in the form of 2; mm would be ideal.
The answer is 13.0; mm
